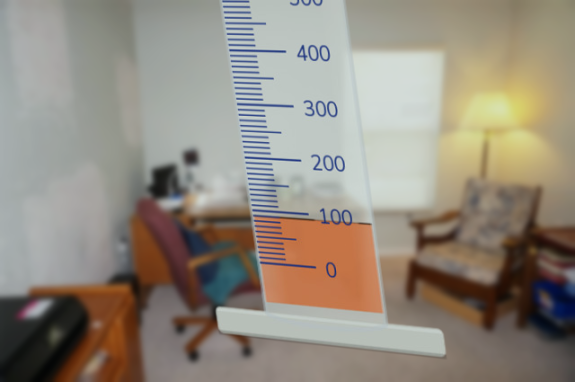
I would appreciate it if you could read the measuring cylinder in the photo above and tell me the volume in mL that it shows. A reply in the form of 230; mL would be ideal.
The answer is 90; mL
